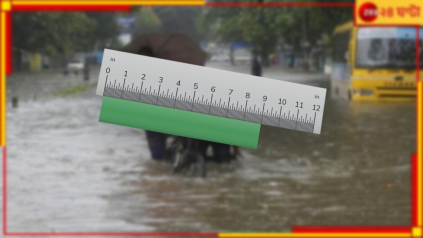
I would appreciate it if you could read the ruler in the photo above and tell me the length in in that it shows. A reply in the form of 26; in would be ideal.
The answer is 9; in
